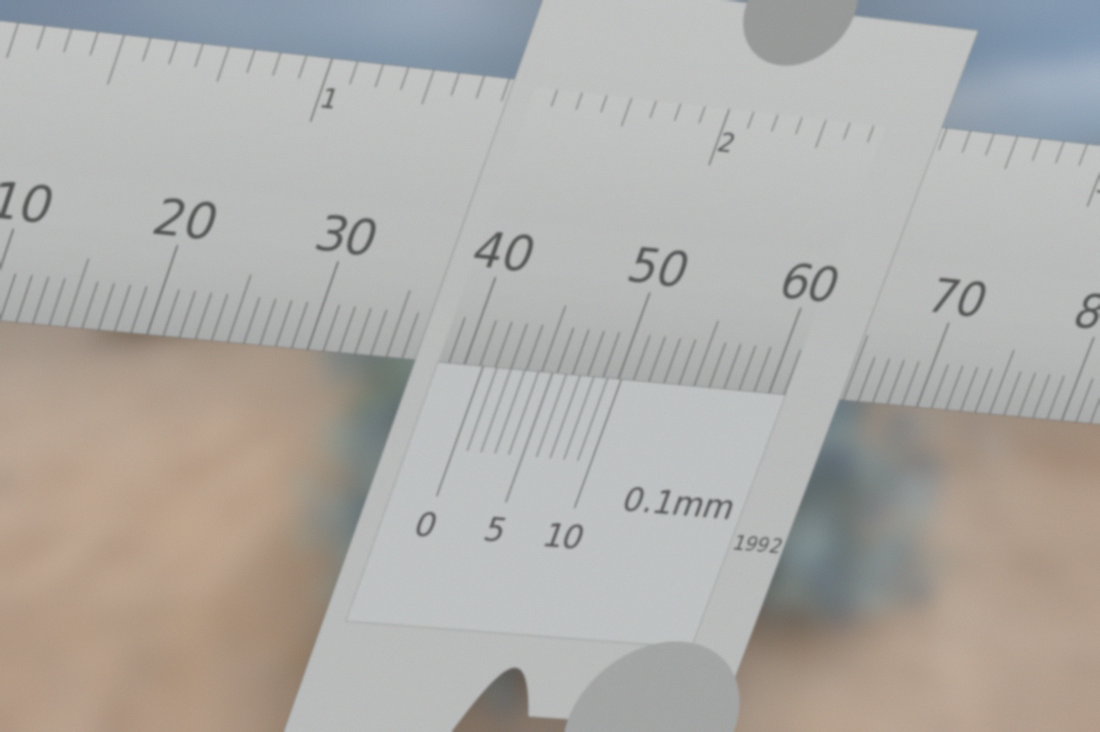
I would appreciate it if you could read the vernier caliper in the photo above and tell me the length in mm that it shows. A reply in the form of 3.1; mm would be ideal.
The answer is 41.2; mm
